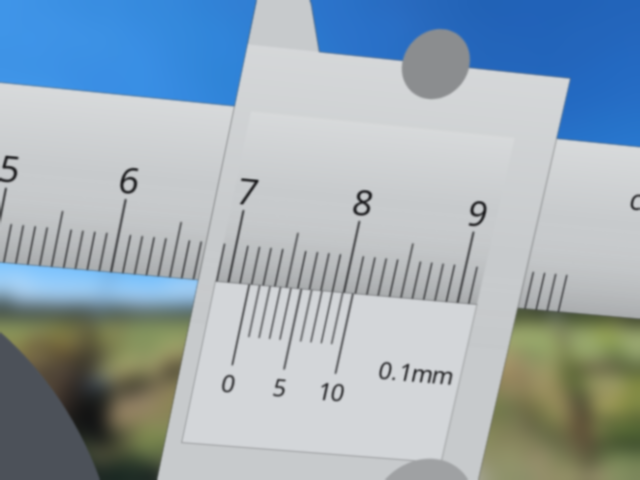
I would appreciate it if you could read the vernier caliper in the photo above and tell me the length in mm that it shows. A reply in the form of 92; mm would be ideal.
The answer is 71.8; mm
